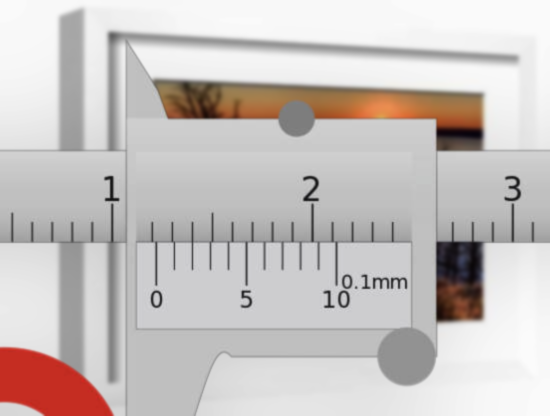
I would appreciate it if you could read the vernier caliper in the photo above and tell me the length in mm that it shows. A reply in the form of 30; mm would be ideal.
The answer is 12.2; mm
